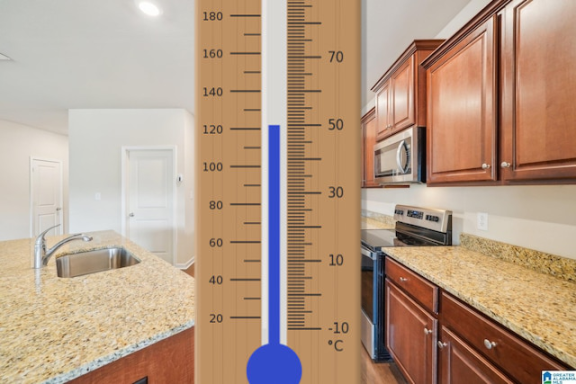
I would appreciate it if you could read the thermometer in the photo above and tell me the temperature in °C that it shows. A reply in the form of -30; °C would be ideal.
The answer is 50; °C
